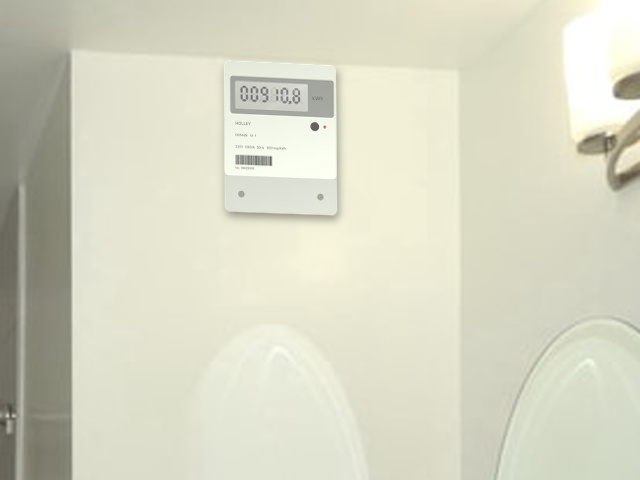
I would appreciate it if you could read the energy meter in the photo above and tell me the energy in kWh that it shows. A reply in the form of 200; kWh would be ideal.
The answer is 910.8; kWh
